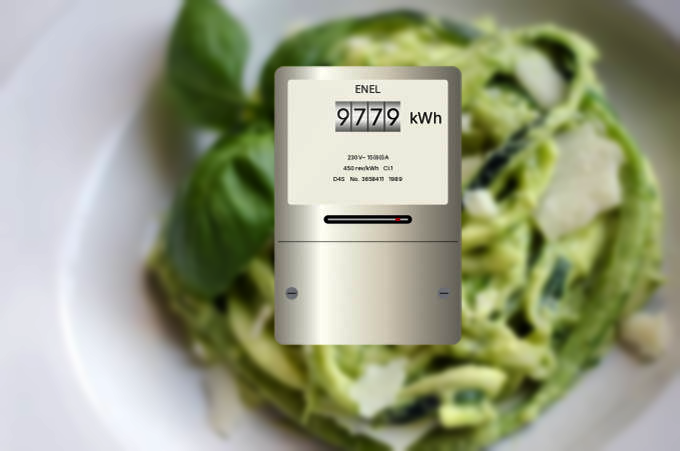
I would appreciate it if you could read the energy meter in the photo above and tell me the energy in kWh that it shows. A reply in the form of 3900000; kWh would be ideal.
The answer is 9779; kWh
